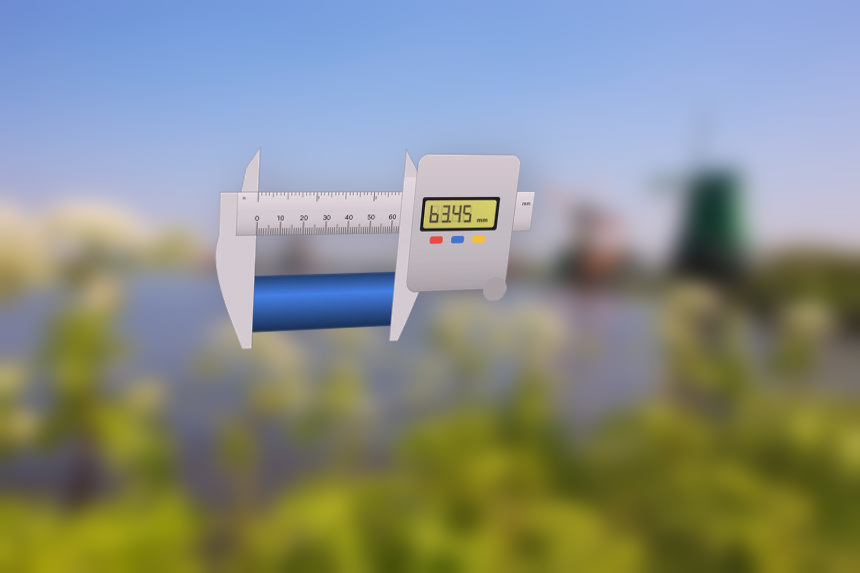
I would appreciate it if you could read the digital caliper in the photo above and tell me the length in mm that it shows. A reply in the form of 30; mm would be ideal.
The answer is 63.45; mm
